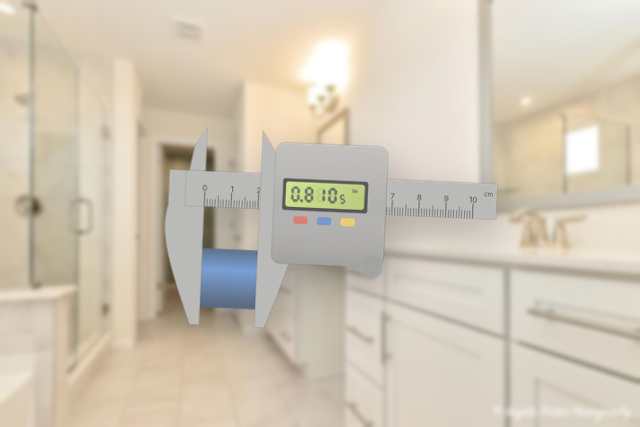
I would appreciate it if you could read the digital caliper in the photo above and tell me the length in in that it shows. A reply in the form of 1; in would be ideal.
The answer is 0.8105; in
